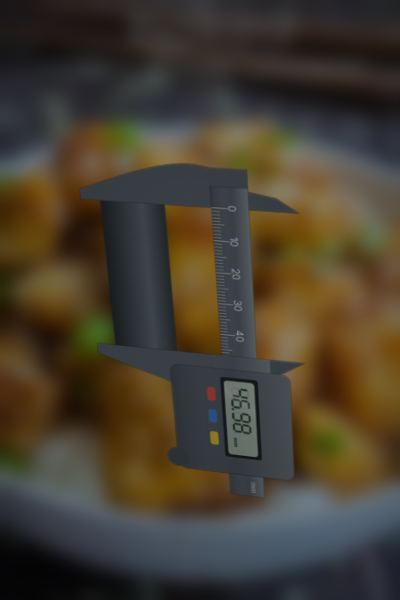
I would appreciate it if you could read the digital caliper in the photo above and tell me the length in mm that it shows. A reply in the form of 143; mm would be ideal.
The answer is 46.98; mm
